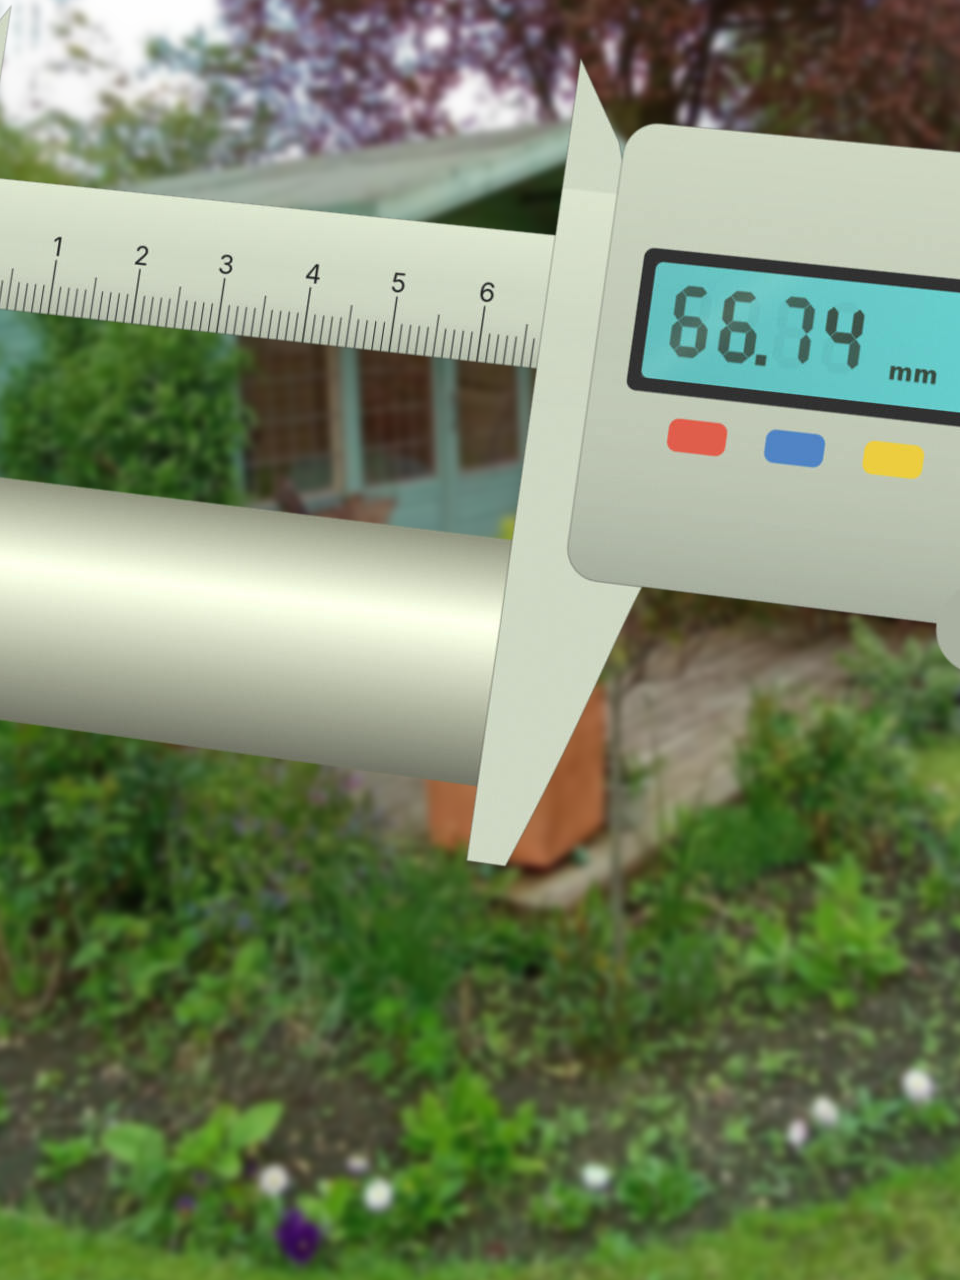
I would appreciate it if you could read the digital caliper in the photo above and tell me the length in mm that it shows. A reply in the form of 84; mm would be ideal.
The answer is 66.74; mm
